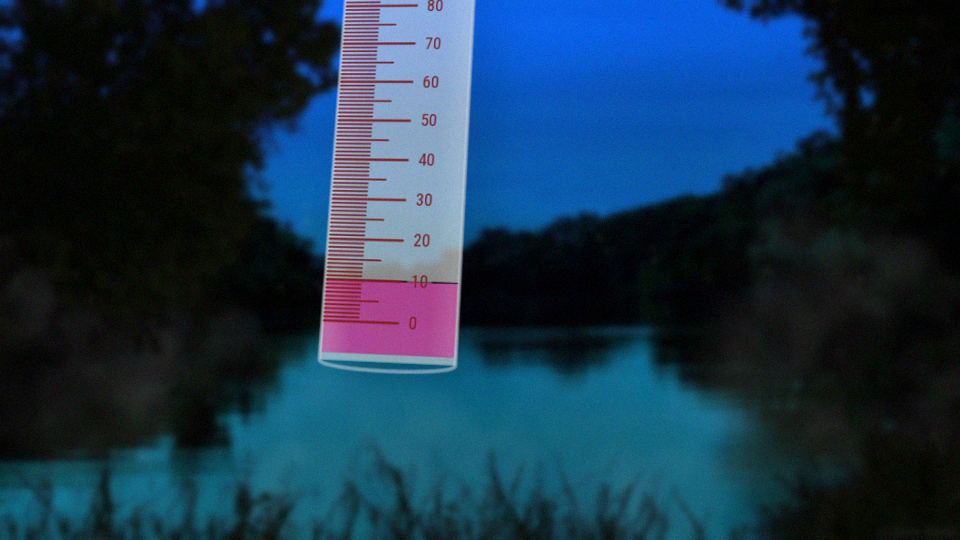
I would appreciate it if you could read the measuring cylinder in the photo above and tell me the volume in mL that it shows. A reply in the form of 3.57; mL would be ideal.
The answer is 10; mL
